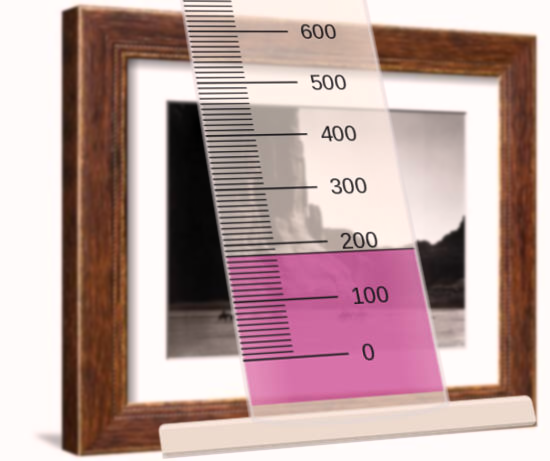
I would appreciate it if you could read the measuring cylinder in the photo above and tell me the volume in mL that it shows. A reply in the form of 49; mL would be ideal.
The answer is 180; mL
